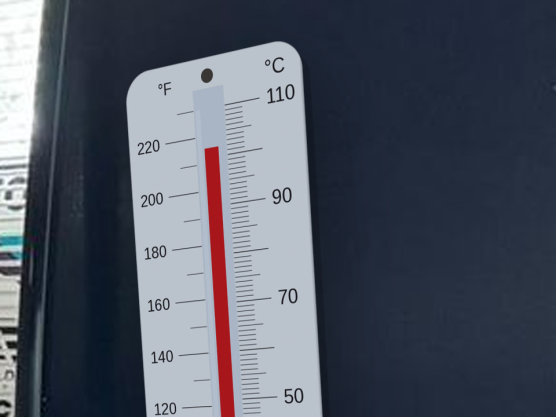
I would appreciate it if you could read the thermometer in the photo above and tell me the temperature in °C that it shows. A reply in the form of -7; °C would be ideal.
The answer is 102; °C
